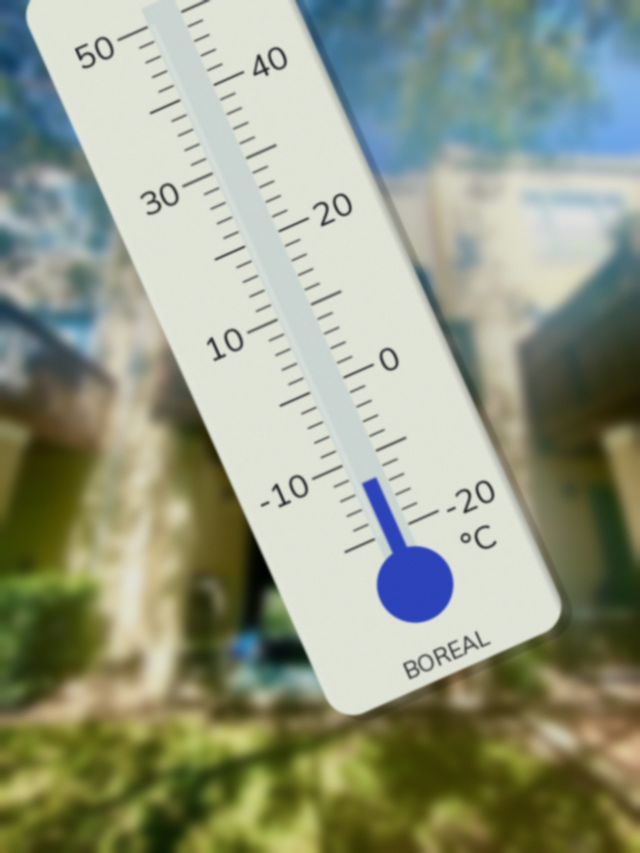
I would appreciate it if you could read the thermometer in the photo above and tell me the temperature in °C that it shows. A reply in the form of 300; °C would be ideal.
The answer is -13; °C
